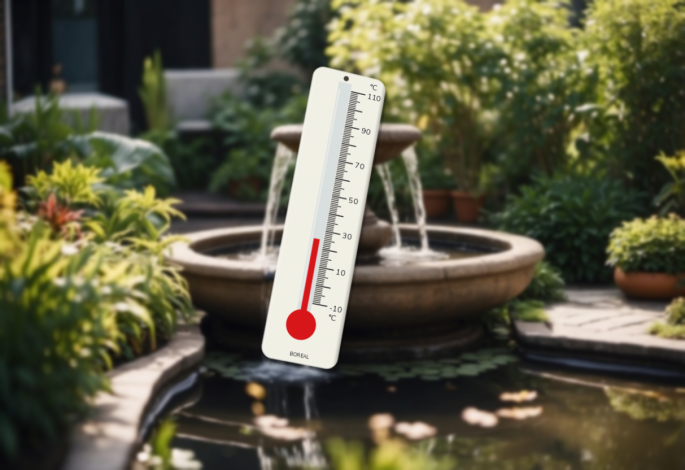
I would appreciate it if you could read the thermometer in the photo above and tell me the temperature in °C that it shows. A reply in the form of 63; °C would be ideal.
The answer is 25; °C
